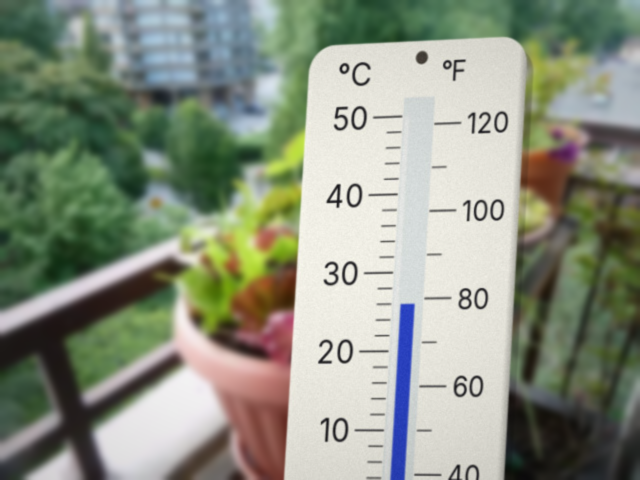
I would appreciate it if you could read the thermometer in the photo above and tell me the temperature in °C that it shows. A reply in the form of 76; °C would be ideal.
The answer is 26; °C
